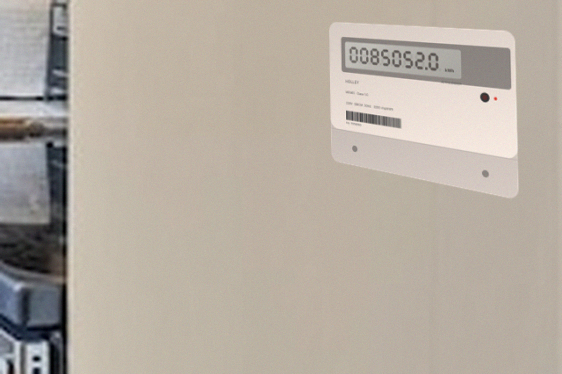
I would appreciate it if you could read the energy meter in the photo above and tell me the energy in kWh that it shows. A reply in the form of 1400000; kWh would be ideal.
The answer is 85052.0; kWh
